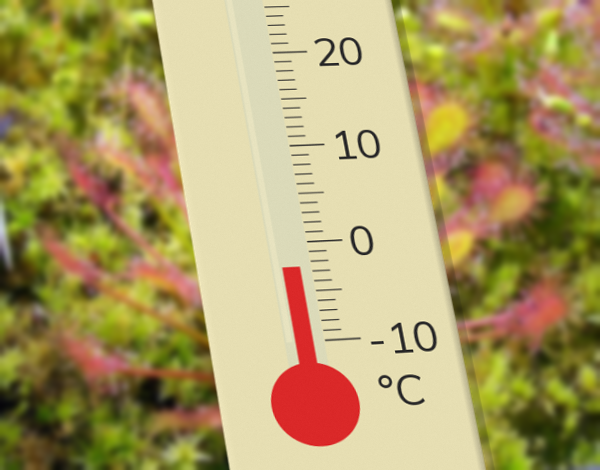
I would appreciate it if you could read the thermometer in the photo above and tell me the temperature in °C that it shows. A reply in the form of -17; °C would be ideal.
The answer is -2.5; °C
